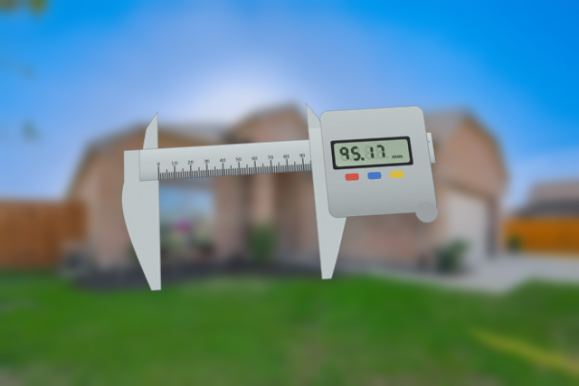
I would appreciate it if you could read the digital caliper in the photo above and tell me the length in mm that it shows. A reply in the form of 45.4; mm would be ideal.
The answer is 95.17; mm
